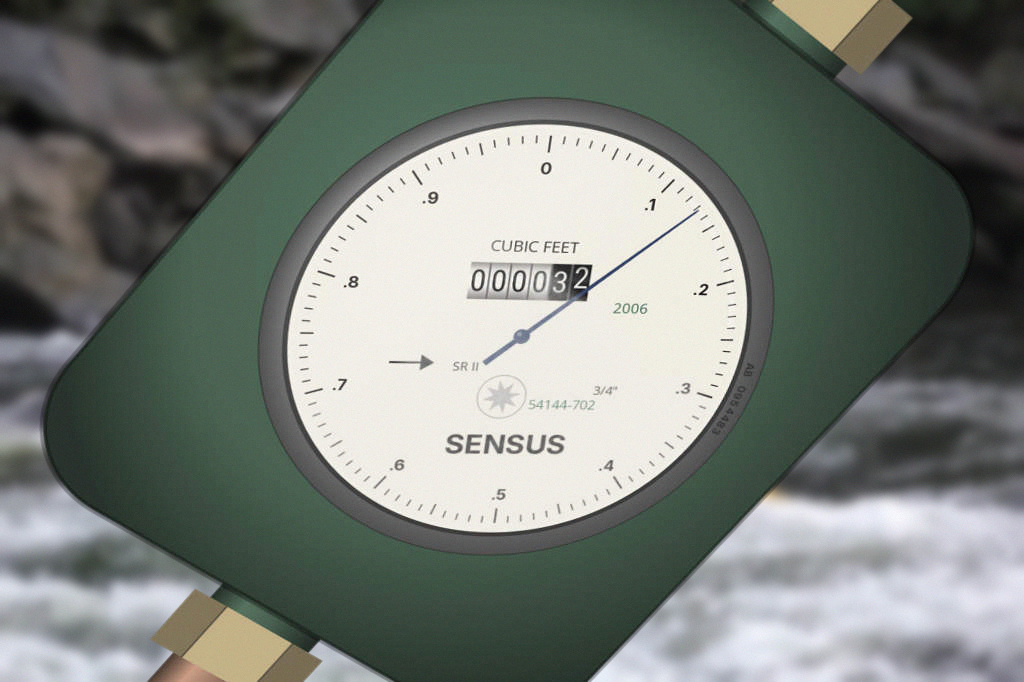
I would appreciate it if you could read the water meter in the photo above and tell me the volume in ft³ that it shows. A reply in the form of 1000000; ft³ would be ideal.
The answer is 32.13; ft³
